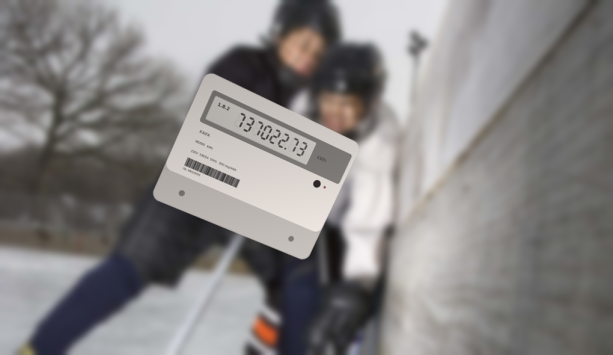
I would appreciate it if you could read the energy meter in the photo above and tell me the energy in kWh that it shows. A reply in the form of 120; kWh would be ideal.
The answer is 737022.73; kWh
